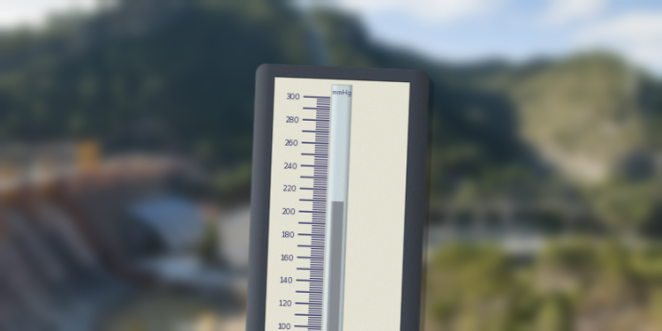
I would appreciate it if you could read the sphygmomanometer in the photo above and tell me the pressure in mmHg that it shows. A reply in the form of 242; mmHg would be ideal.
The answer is 210; mmHg
